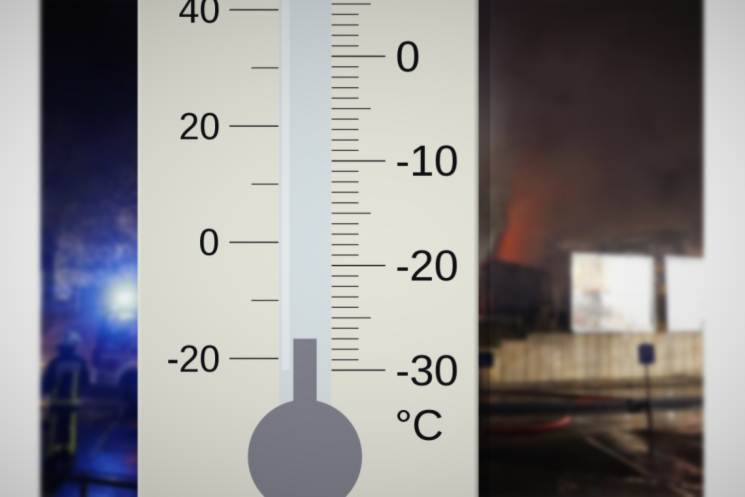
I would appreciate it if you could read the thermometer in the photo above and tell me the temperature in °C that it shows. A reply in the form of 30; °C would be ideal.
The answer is -27; °C
